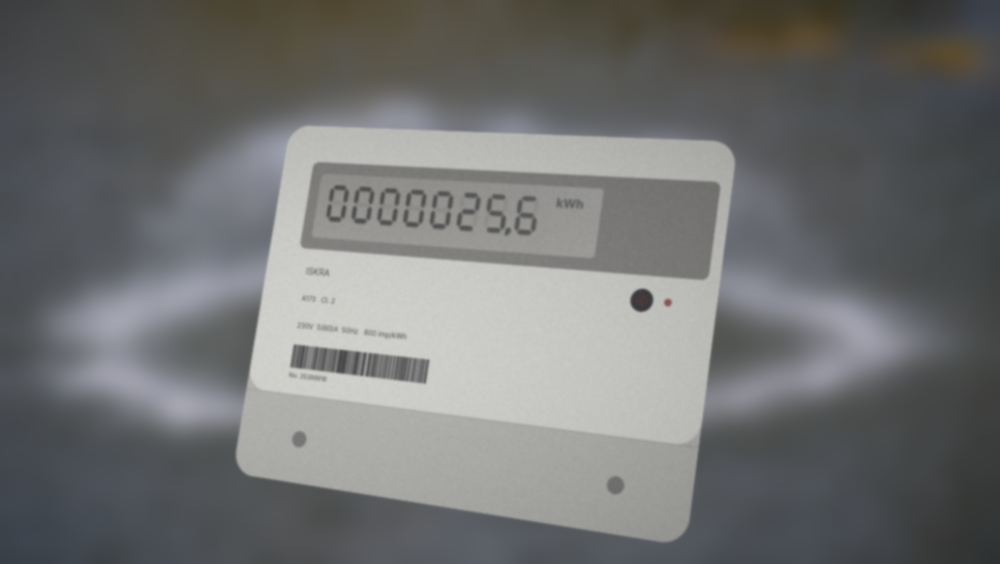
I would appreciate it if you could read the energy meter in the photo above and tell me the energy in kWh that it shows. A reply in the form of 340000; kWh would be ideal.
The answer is 25.6; kWh
